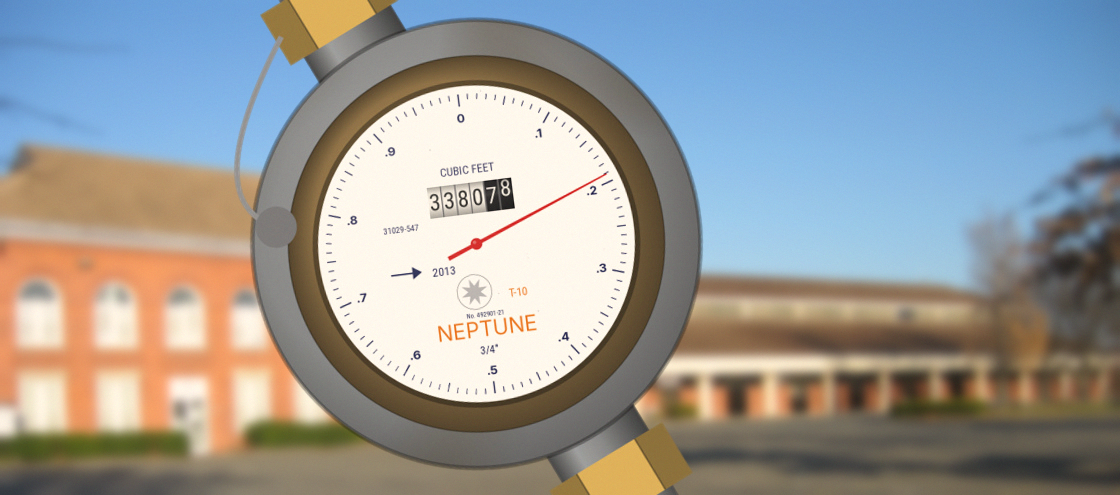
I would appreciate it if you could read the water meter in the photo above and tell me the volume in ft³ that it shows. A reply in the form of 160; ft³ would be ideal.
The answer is 338078.19; ft³
